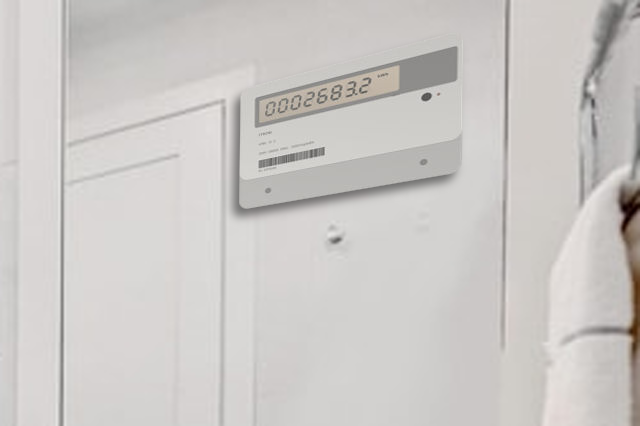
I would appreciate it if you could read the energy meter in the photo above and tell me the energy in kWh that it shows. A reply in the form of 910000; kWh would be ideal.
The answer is 2683.2; kWh
